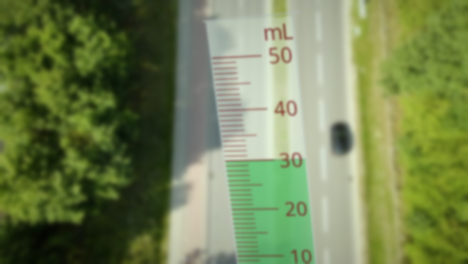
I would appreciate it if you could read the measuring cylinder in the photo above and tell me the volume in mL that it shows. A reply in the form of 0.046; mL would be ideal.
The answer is 30; mL
